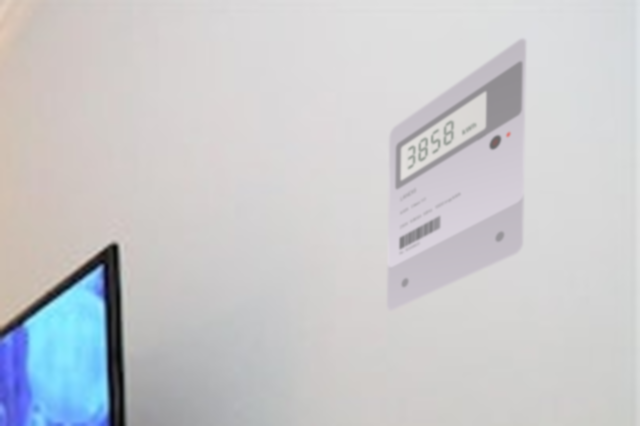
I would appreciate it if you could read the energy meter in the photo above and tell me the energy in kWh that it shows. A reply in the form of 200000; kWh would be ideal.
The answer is 3858; kWh
